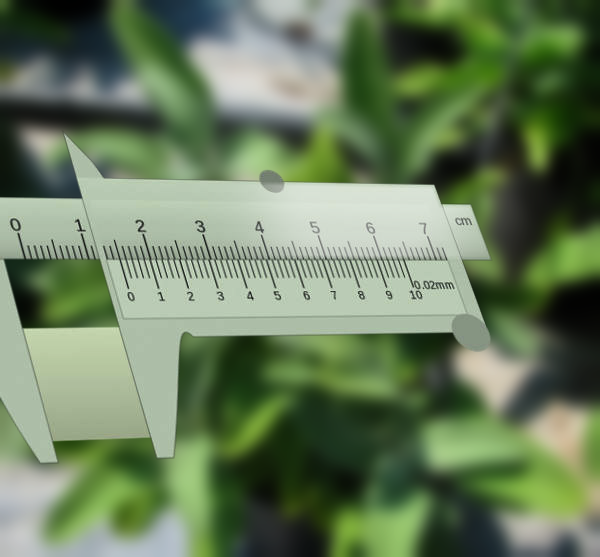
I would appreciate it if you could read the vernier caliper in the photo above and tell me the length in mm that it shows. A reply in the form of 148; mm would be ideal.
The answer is 15.0; mm
